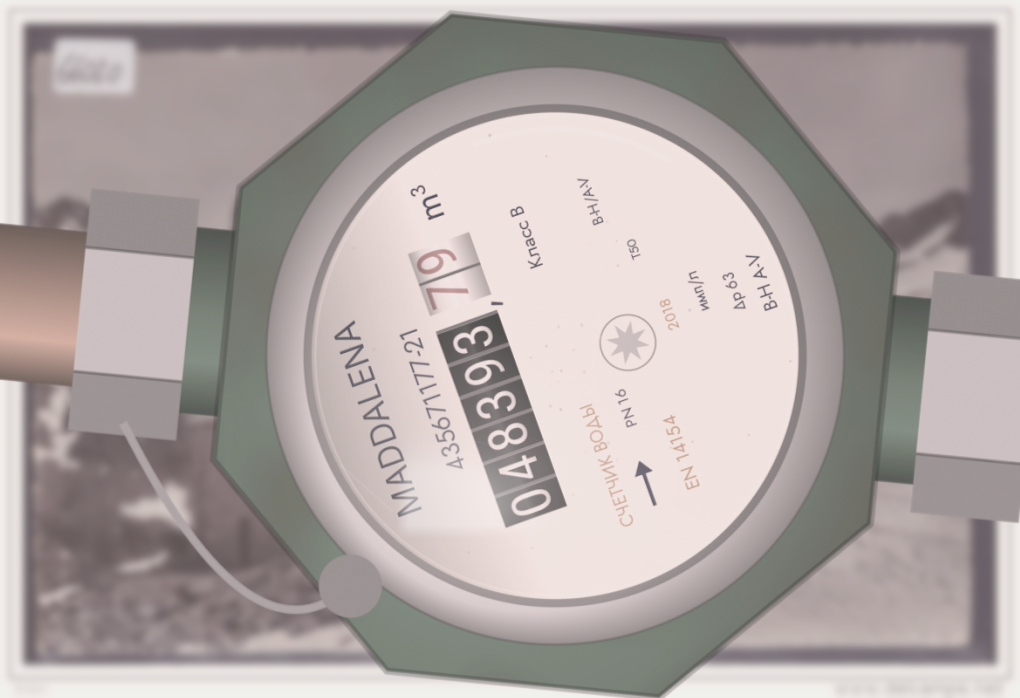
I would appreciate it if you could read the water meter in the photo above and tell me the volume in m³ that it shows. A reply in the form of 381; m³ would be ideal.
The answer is 48393.79; m³
